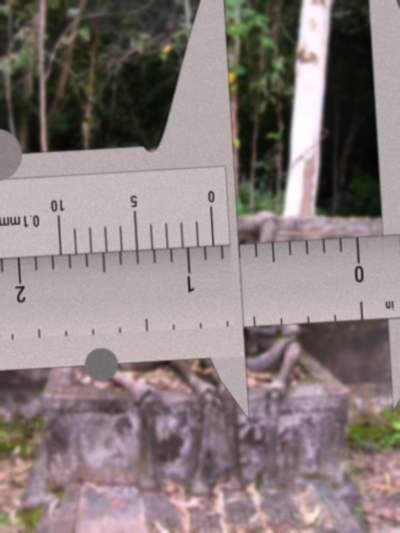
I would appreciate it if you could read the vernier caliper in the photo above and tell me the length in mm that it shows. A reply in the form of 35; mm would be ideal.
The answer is 8.5; mm
